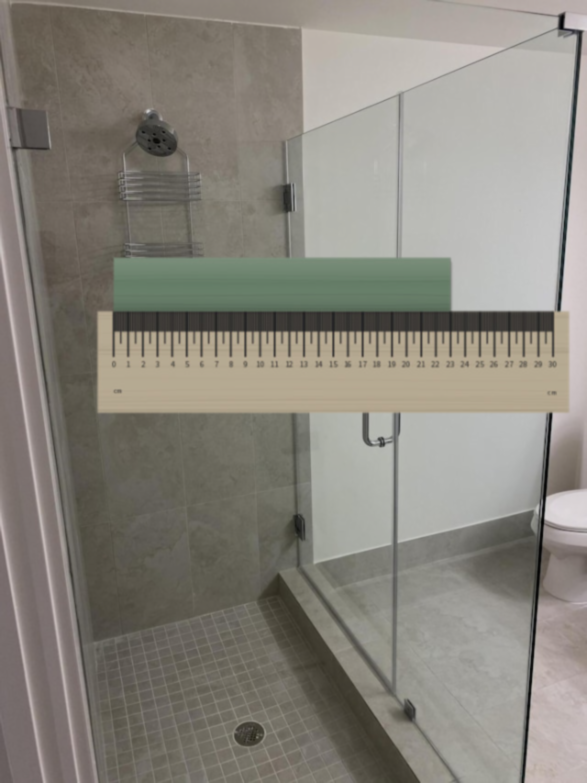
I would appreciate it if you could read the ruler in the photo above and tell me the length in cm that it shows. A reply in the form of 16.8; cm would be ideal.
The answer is 23; cm
